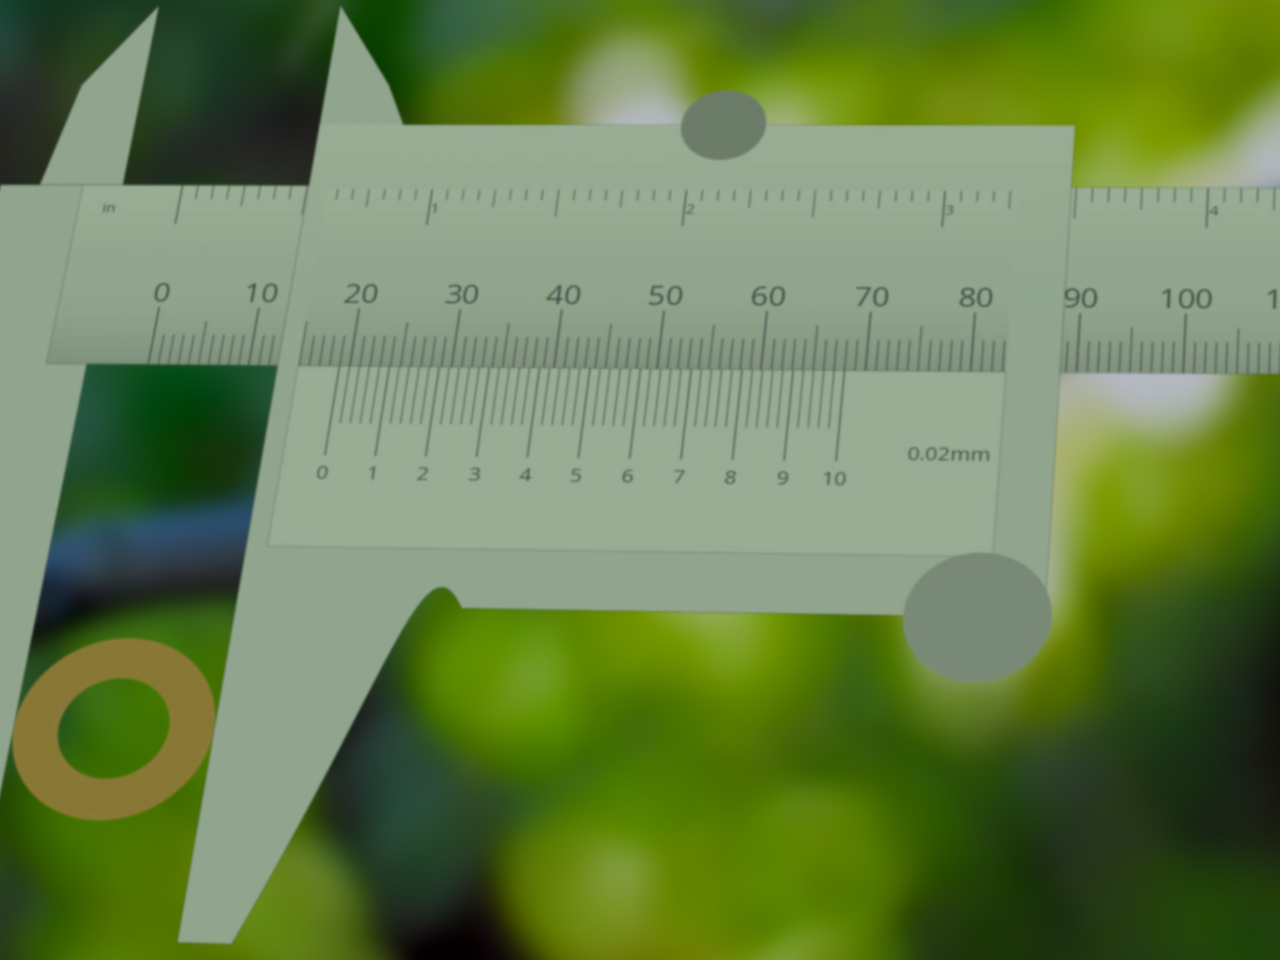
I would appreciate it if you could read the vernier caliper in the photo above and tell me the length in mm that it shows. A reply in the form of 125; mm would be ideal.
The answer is 19.0; mm
